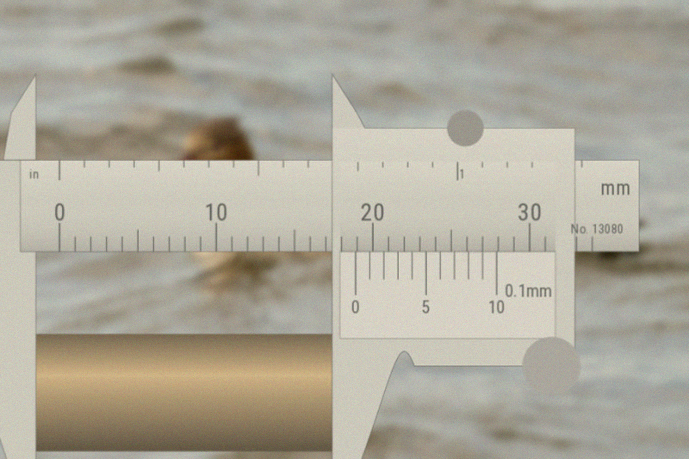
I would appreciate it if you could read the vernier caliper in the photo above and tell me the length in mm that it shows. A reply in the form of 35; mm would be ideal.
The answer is 18.9; mm
